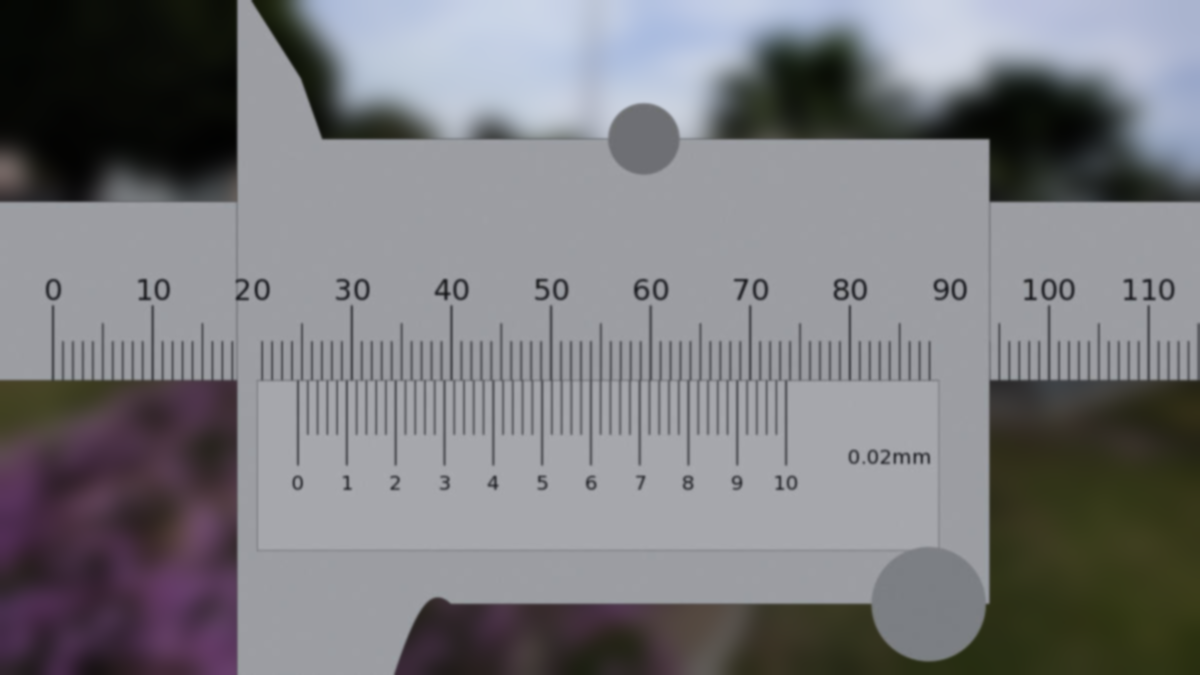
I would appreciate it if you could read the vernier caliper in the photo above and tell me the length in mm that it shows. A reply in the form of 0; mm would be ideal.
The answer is 24.6; mm
